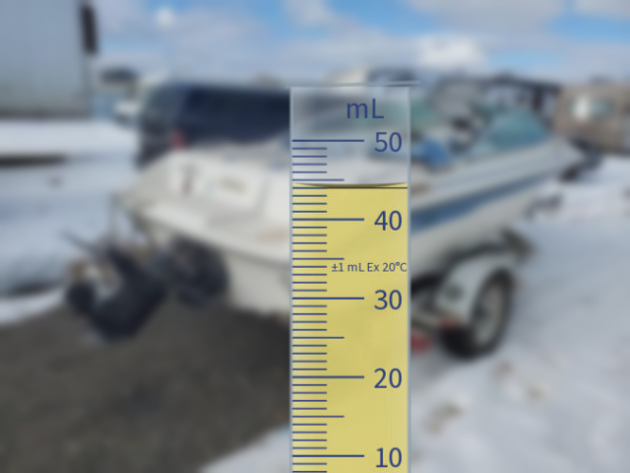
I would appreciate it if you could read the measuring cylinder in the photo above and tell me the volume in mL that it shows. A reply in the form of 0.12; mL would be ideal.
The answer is 44; mL
